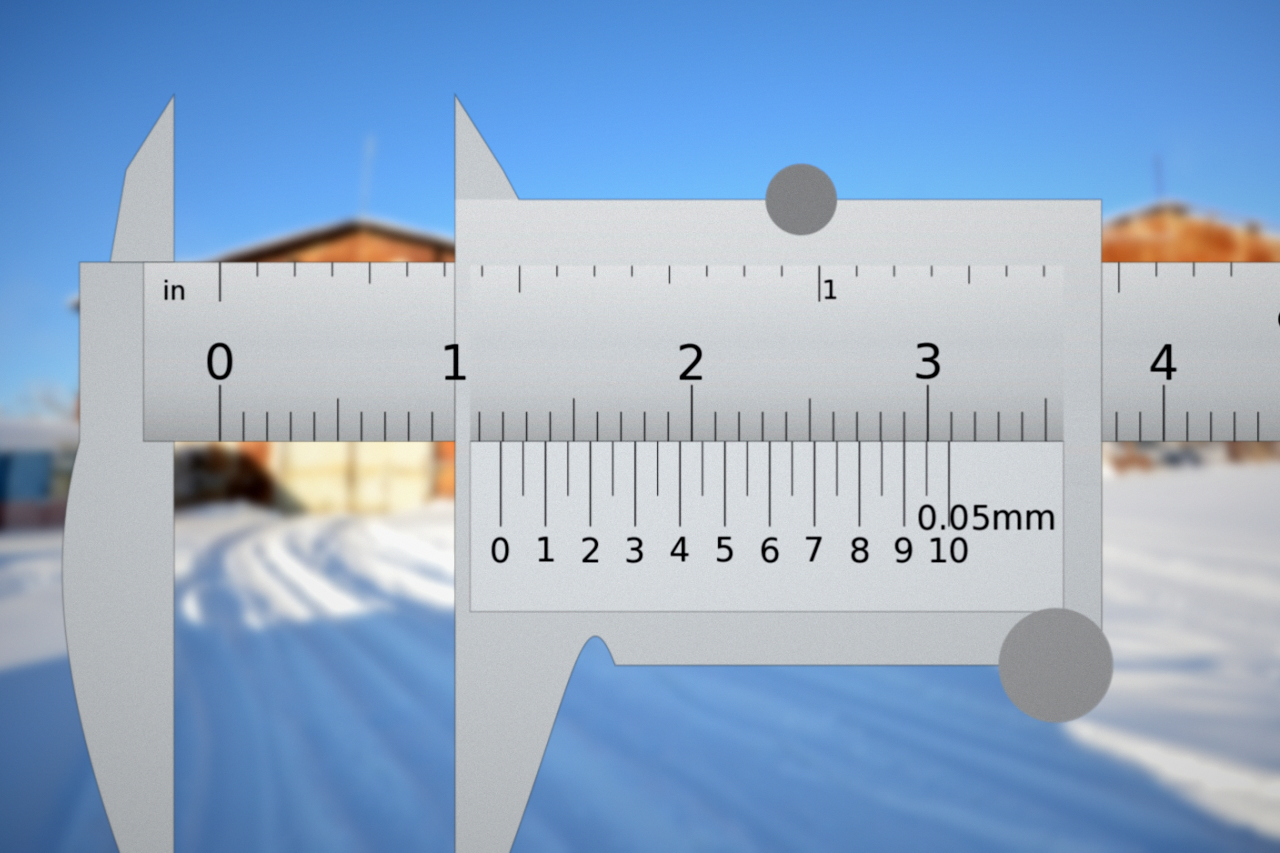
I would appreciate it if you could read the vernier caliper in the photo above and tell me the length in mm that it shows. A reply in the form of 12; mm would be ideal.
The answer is 11.9; mm
